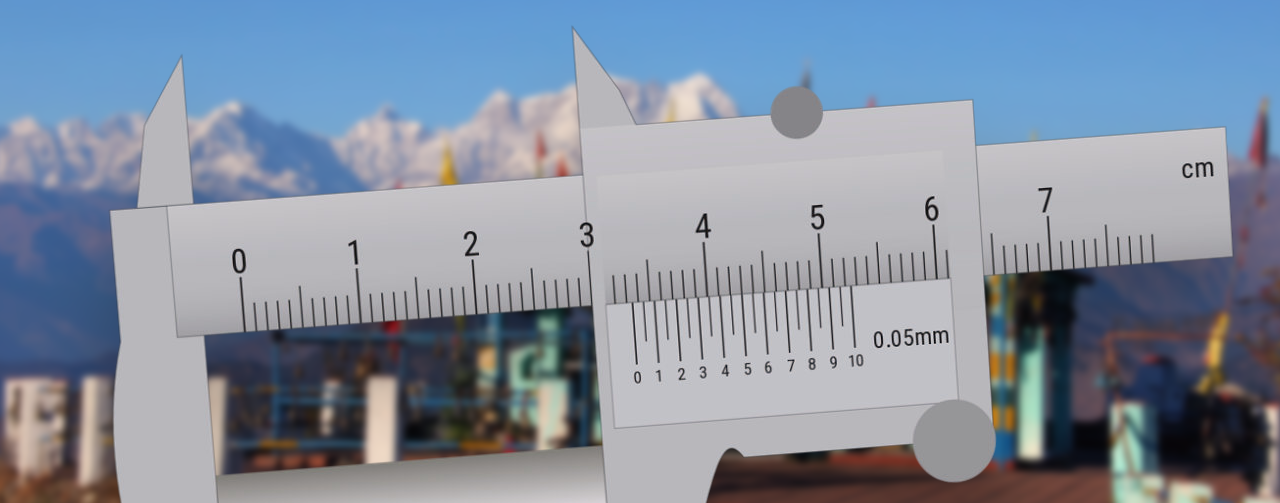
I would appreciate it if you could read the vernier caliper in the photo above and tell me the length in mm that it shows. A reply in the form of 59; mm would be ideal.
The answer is 33.5; mm
